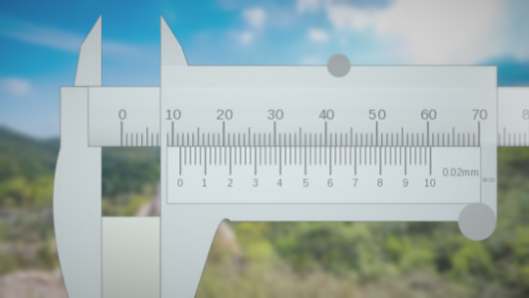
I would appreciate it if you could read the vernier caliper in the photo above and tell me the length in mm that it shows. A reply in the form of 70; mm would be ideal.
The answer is 11.5; mm
